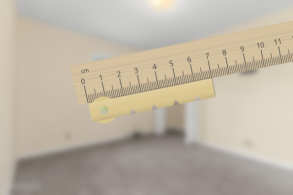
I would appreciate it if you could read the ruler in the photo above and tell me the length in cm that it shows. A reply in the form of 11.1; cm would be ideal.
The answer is 7; cm
